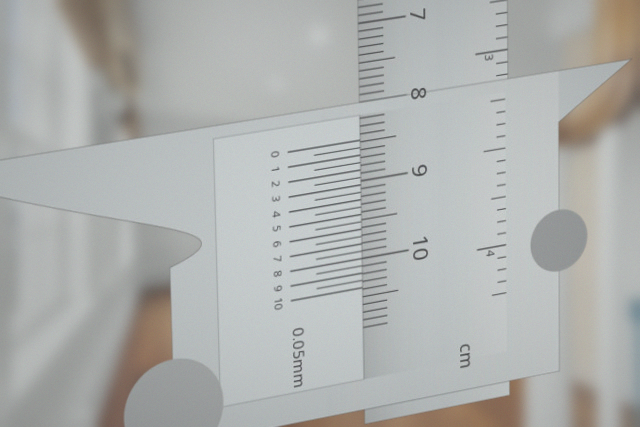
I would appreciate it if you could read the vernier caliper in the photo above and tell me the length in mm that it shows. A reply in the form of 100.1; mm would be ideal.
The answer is 84.8; mm
